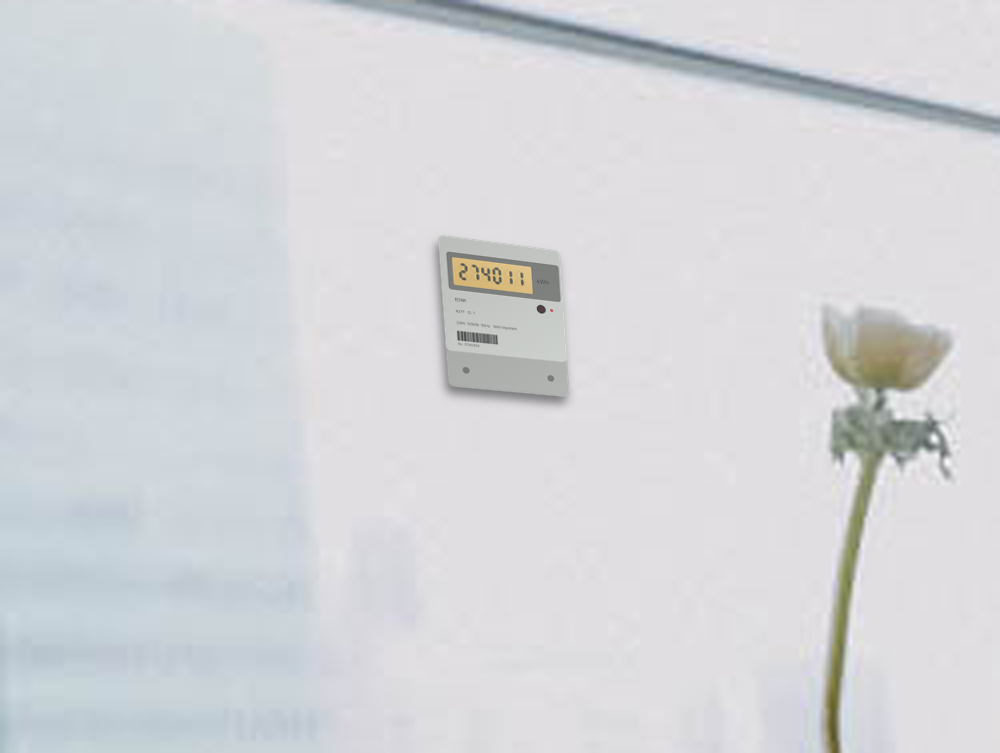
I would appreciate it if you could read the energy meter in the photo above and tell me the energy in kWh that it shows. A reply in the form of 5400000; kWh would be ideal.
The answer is 274011; kWh
